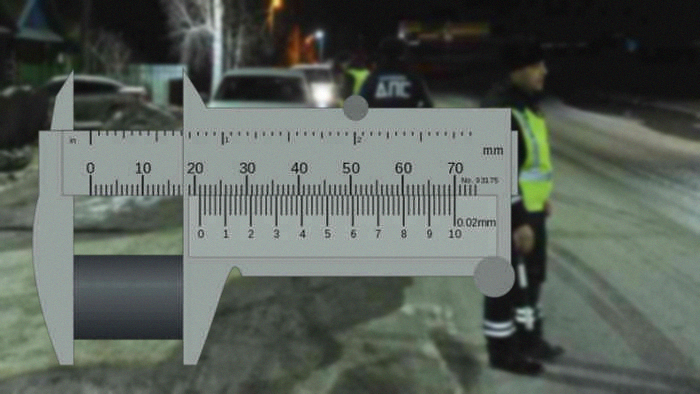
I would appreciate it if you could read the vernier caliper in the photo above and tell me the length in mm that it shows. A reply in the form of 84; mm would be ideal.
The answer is 21.0; mm
